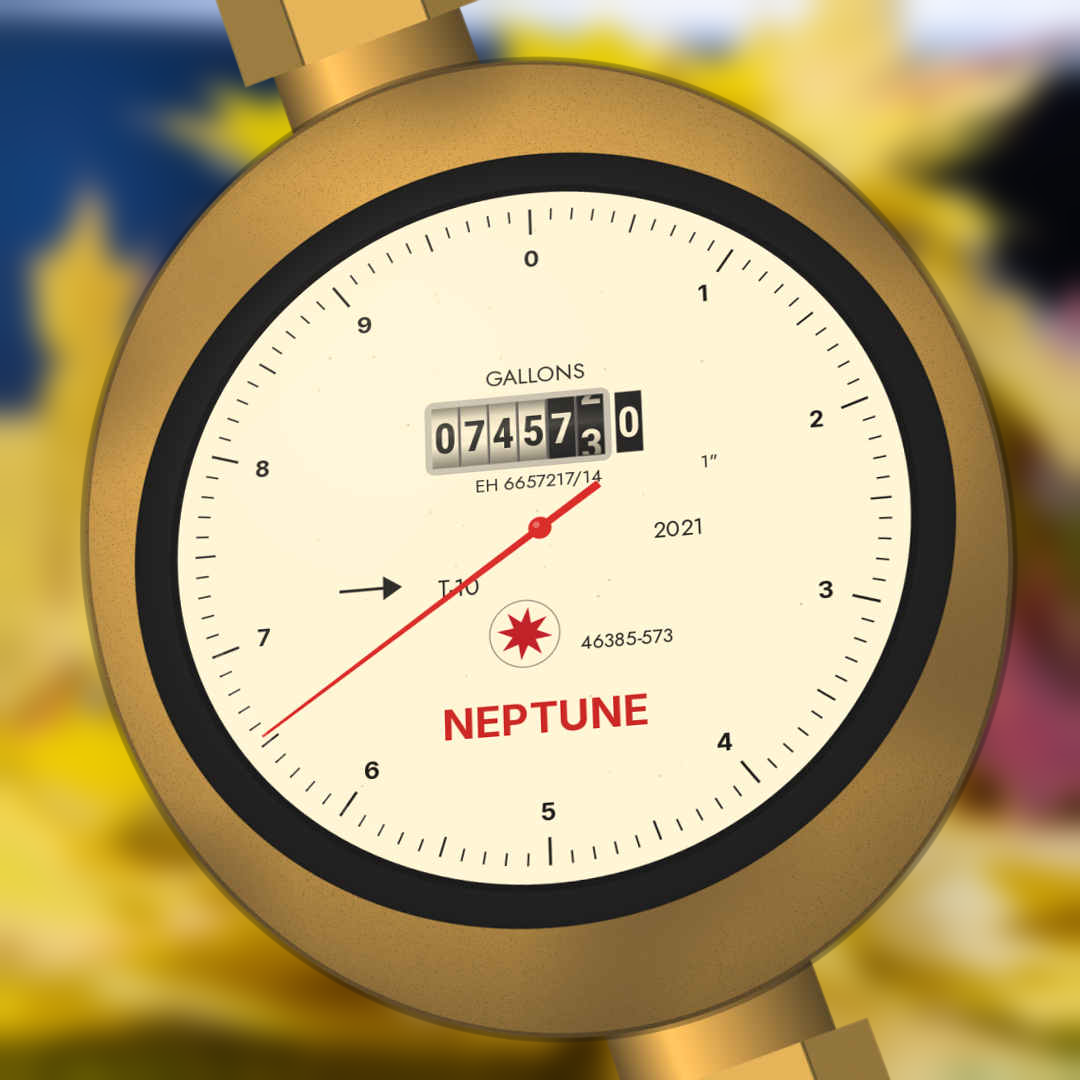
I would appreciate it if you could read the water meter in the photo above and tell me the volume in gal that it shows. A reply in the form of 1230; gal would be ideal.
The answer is 745726.5; gal
